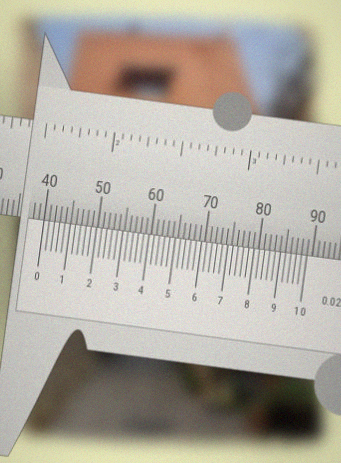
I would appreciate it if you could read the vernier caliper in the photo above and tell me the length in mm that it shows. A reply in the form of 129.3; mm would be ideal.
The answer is 40.0; mm
